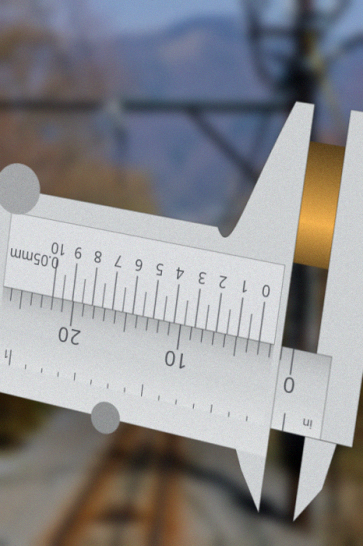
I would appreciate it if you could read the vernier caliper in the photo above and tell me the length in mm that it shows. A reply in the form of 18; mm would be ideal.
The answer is 3.0; mm
